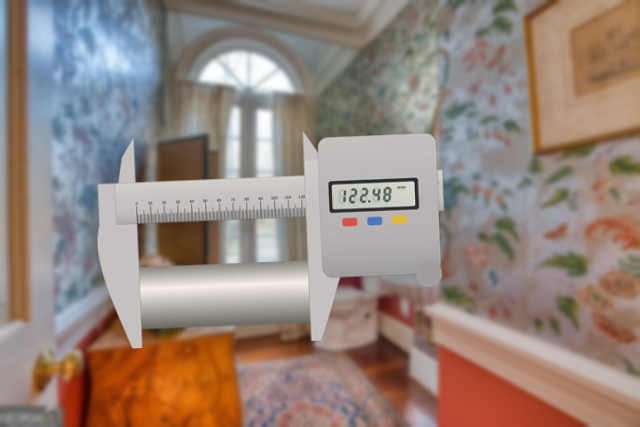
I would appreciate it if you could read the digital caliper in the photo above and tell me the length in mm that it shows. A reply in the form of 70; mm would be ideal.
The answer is 122.48; mm
